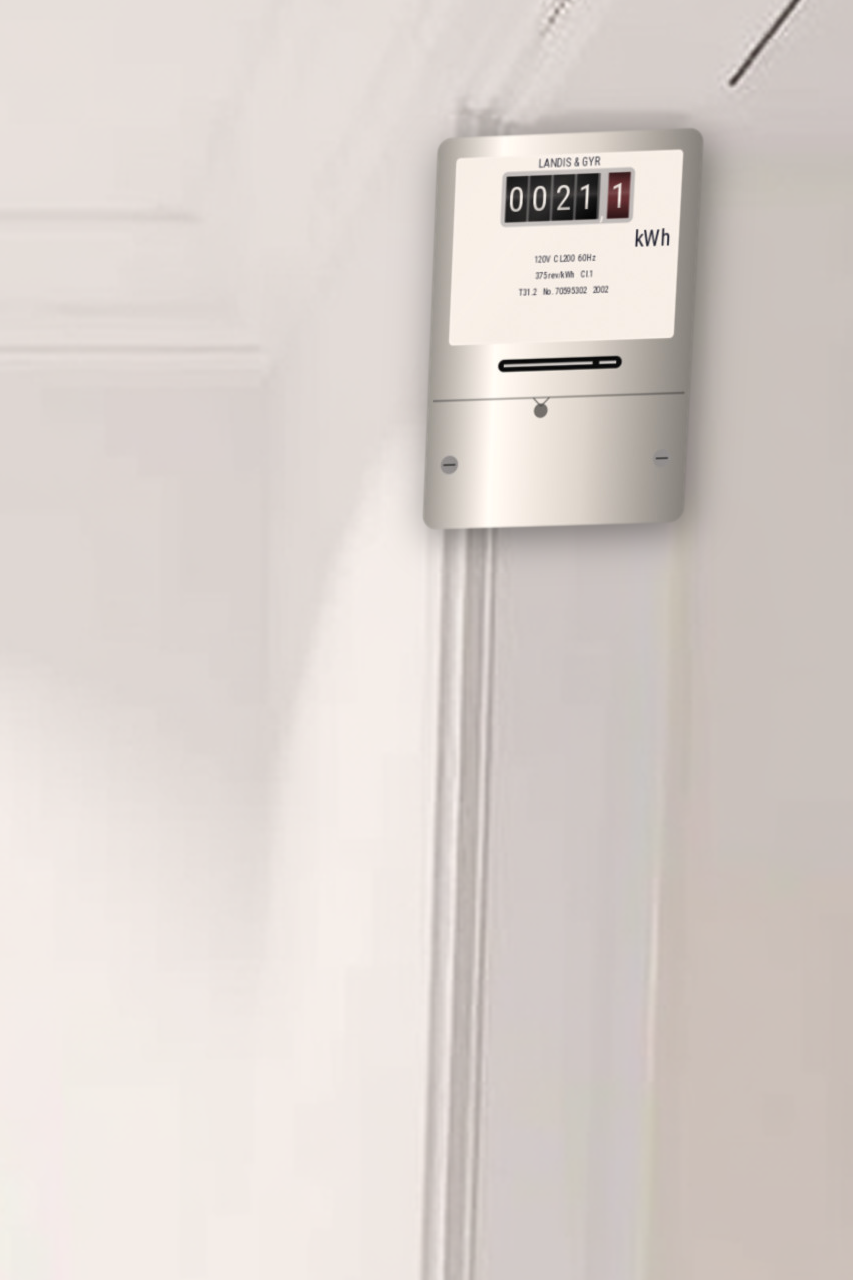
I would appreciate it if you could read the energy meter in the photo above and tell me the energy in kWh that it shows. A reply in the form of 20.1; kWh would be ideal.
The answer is 21.1; kWh
